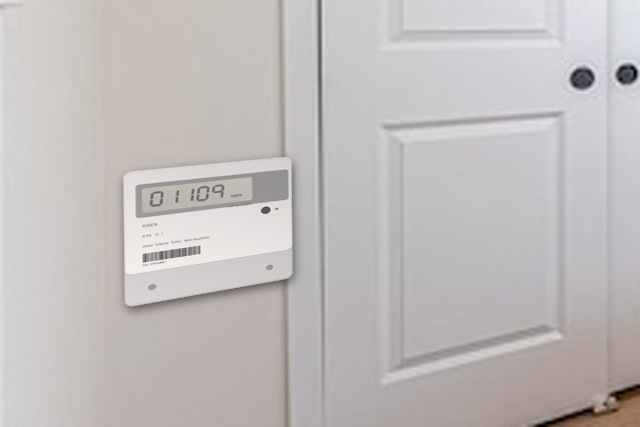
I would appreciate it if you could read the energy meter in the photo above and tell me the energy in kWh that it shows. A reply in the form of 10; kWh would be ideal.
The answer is 1109; kWh
